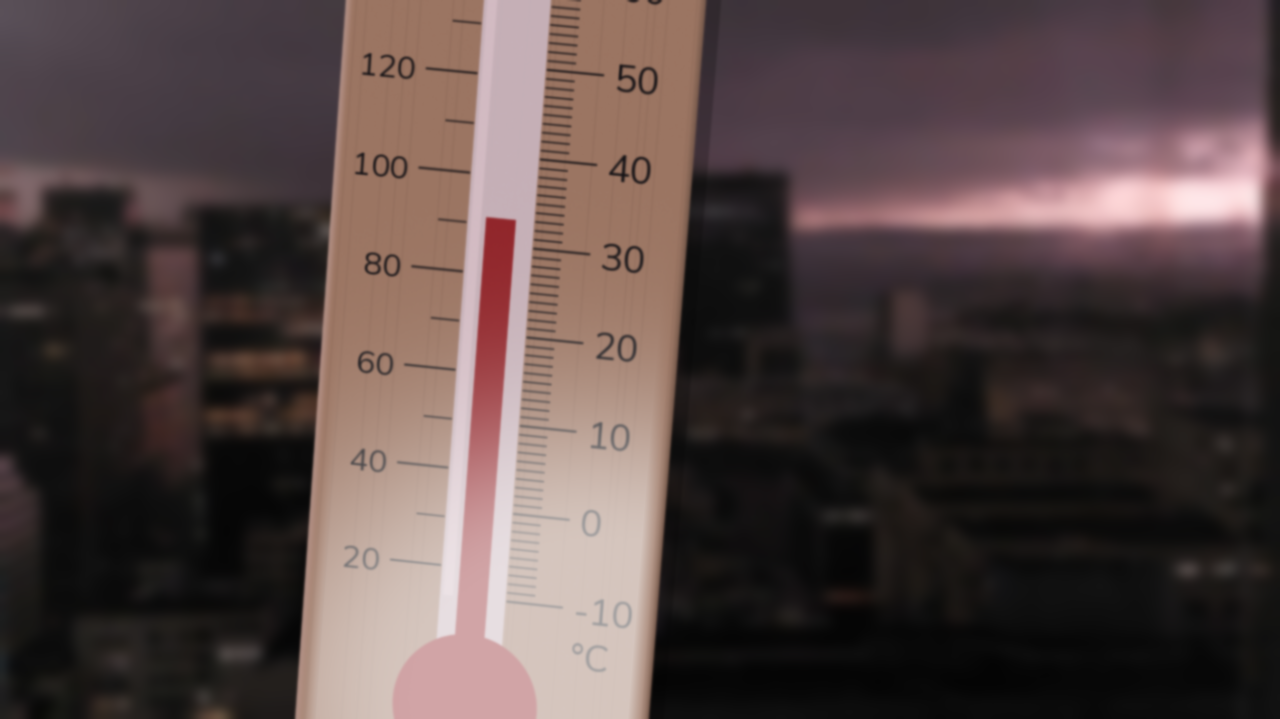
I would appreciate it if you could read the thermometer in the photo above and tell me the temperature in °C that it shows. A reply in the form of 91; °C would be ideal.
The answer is 33; °C
